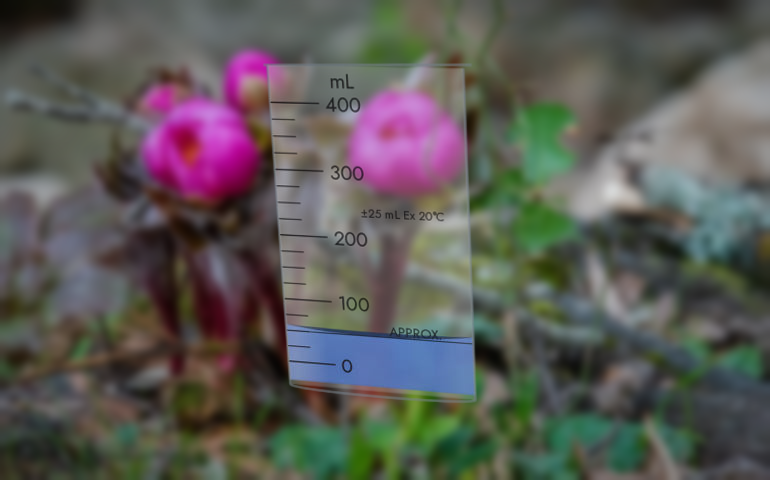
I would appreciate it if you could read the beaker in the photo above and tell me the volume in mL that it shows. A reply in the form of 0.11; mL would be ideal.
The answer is 50; mL
